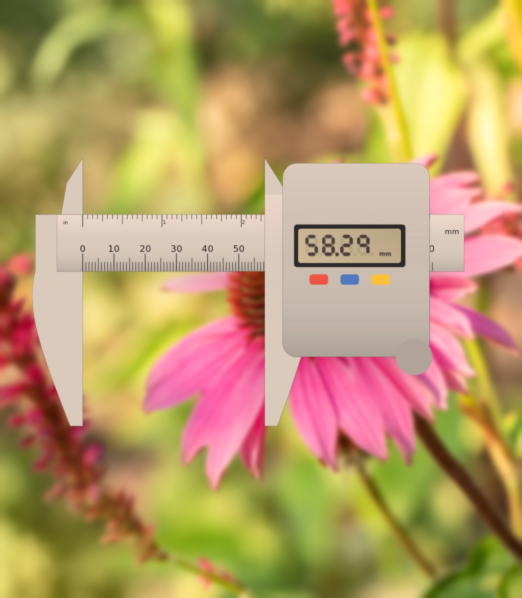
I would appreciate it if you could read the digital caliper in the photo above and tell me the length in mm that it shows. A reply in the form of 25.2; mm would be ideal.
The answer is 58.29; mm
